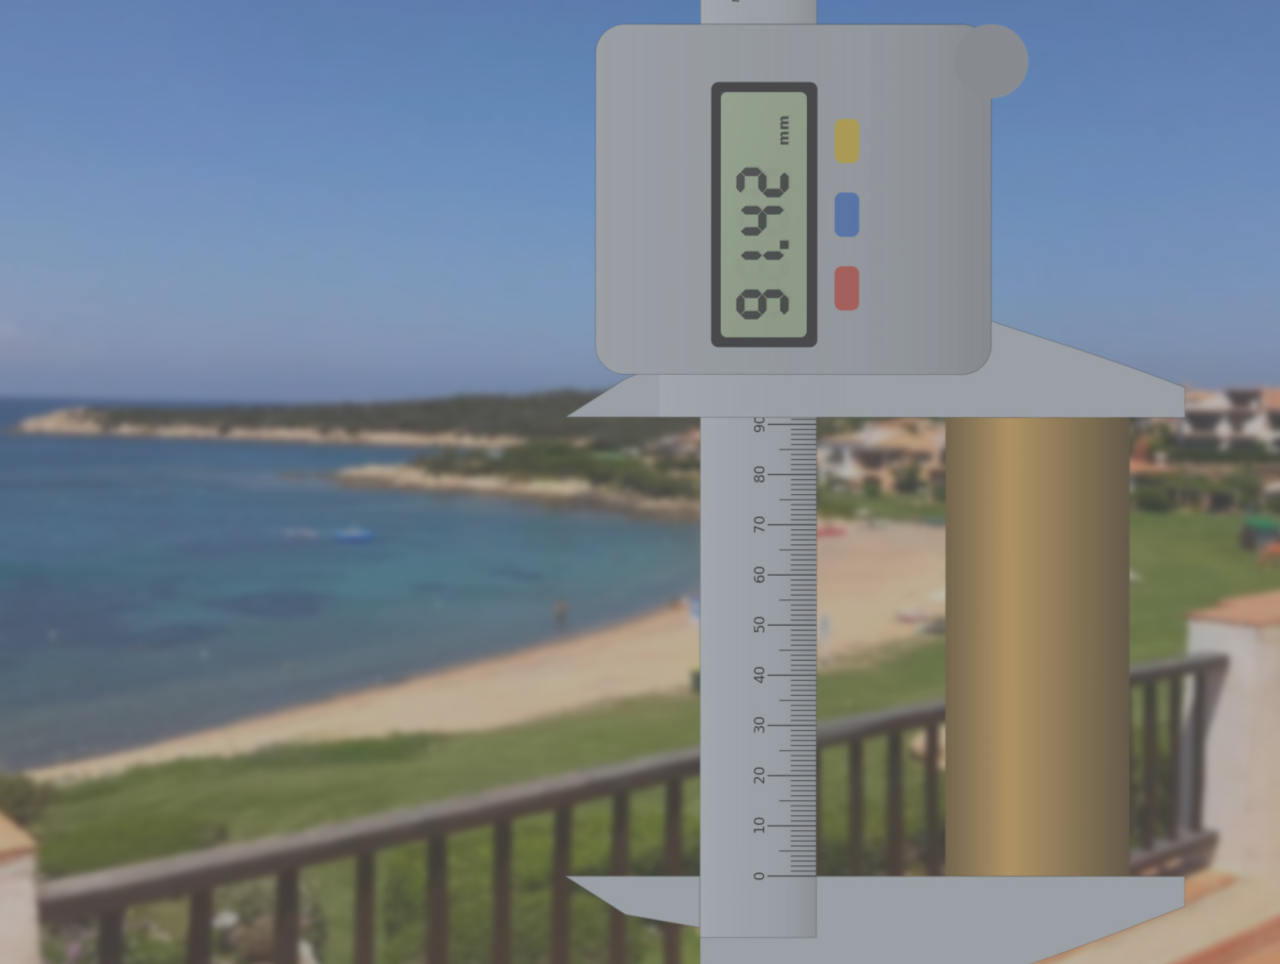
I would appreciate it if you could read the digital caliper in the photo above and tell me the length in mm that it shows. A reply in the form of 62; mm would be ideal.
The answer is 91.42; mm
